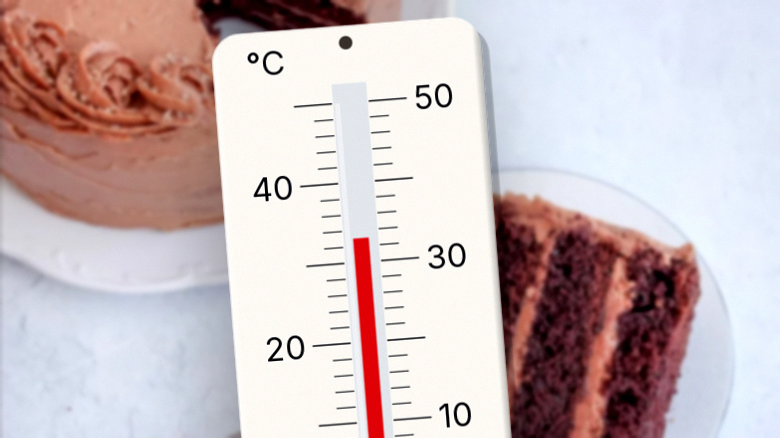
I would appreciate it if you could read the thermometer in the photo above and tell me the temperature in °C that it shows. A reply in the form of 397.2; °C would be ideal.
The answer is 33; °C
